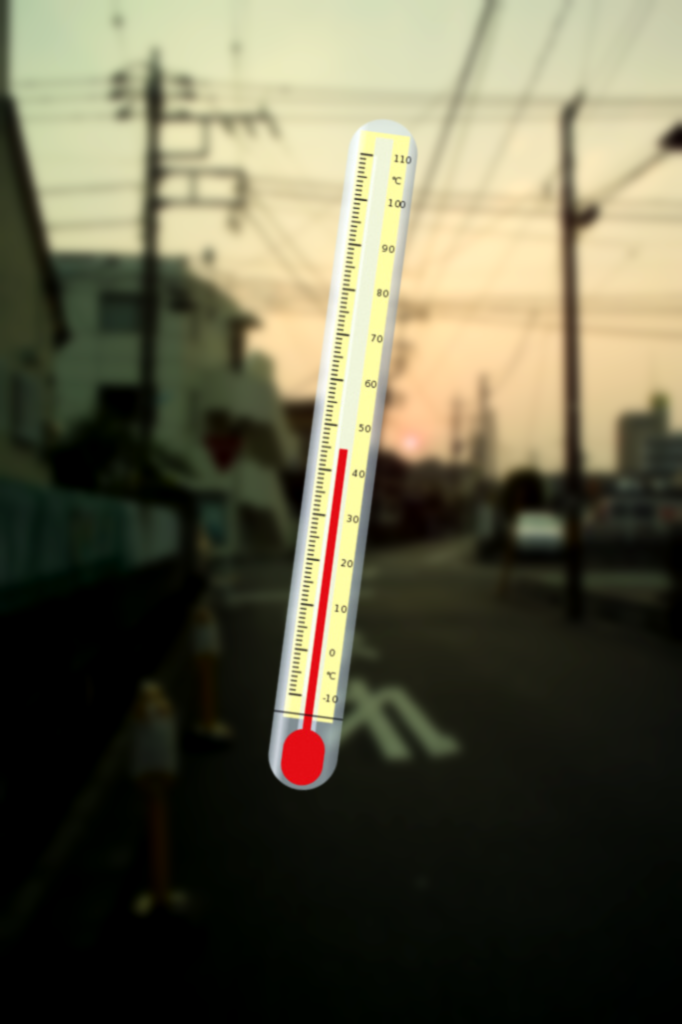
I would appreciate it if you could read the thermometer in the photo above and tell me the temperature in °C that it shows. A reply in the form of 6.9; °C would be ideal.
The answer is 45; °C
